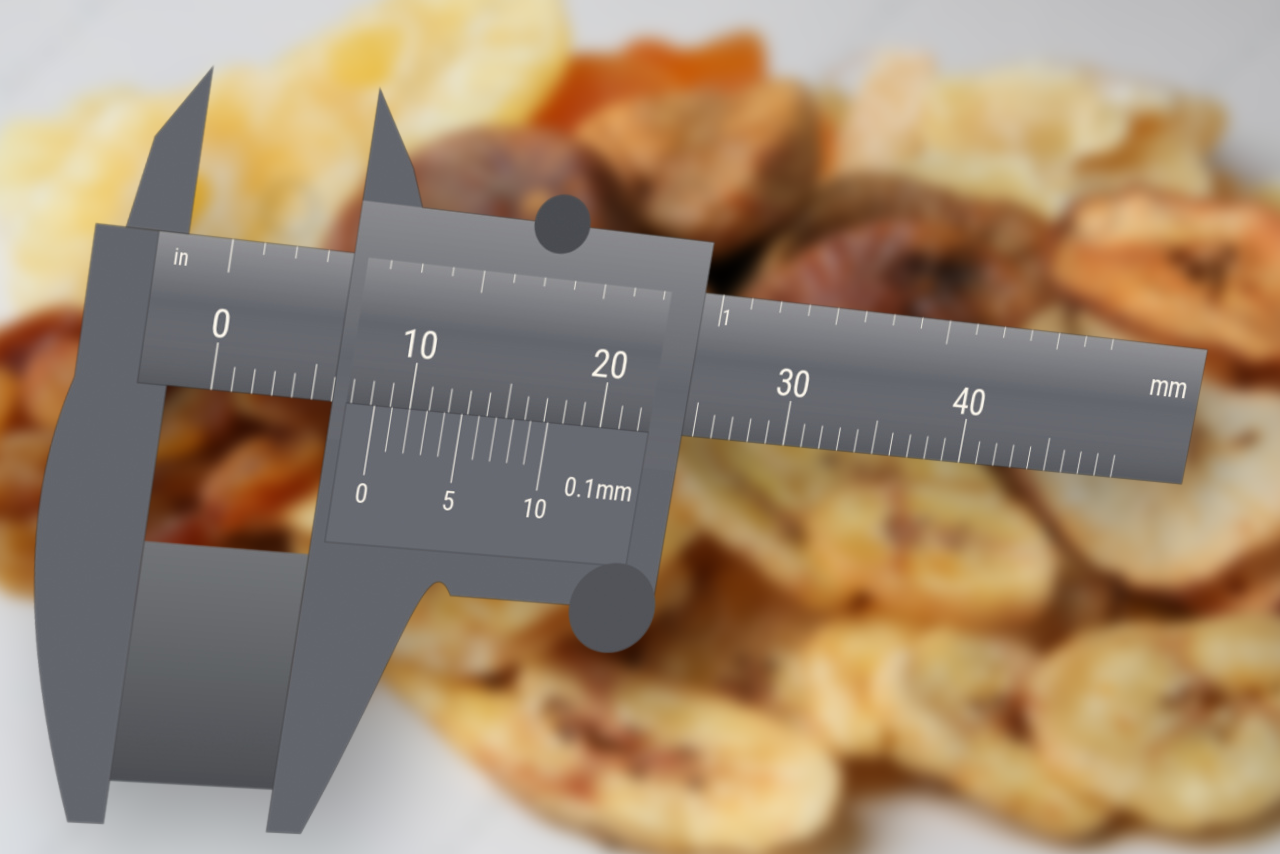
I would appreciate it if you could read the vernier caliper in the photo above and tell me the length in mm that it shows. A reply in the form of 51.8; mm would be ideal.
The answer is 8.2; mm
